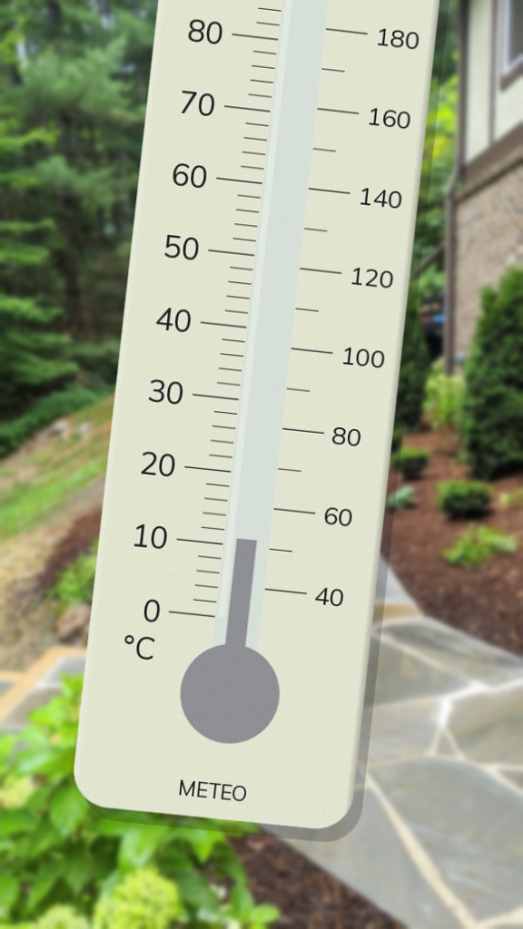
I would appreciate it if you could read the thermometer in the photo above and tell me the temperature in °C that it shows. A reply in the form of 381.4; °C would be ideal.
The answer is 11; °C
